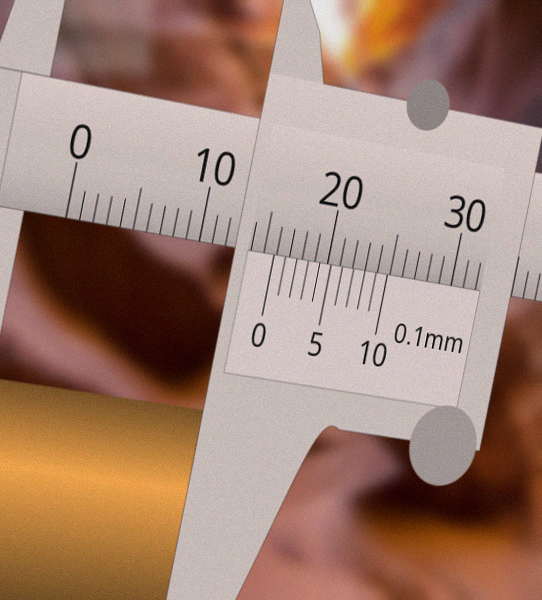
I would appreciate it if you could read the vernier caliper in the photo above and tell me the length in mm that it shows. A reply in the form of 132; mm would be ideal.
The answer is 15.8; mm
